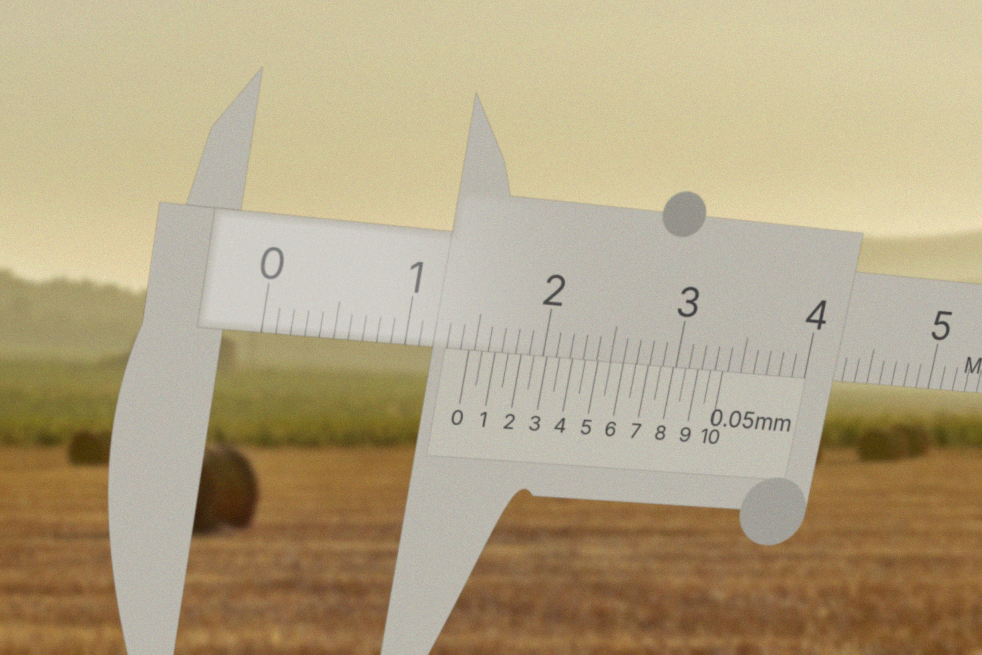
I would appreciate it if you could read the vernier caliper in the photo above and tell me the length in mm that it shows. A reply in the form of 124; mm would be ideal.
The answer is 14.6; mm
